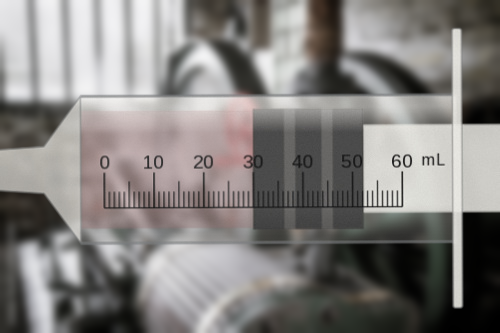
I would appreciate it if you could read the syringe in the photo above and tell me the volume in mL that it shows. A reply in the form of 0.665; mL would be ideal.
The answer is 30; mL
